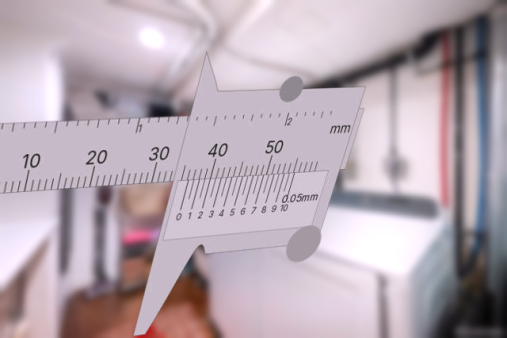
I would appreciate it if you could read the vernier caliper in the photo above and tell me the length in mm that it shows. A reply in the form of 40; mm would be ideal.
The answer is 36.2; mm
